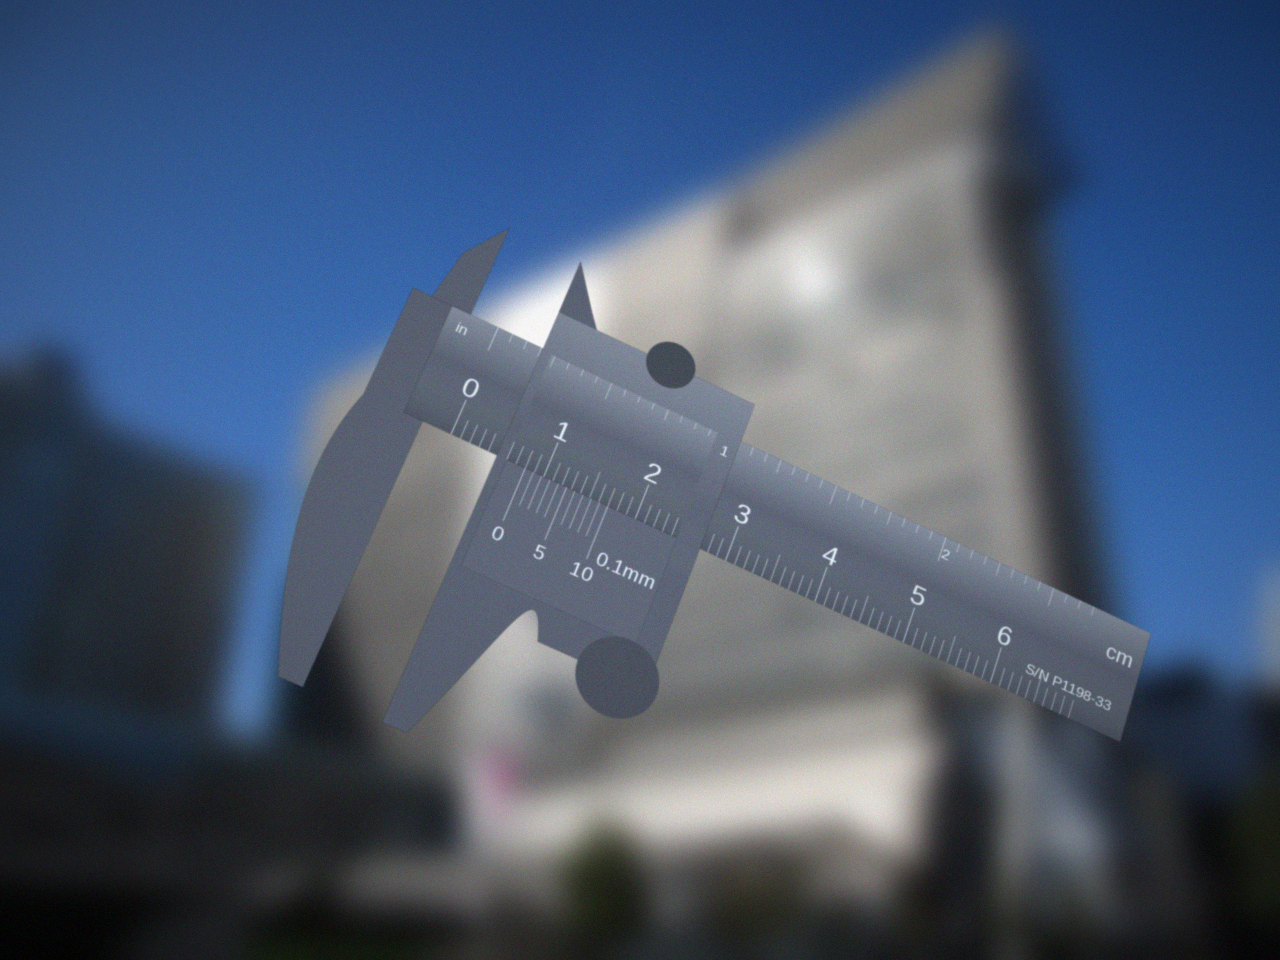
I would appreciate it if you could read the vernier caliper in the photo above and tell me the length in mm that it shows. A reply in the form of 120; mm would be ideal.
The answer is 8.0; mm
